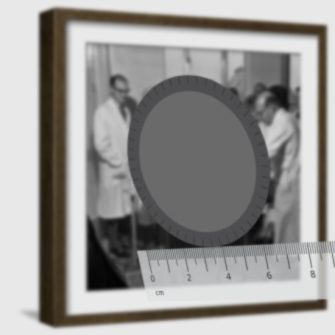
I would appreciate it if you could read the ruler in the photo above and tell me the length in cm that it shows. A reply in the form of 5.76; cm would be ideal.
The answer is 7; cm
